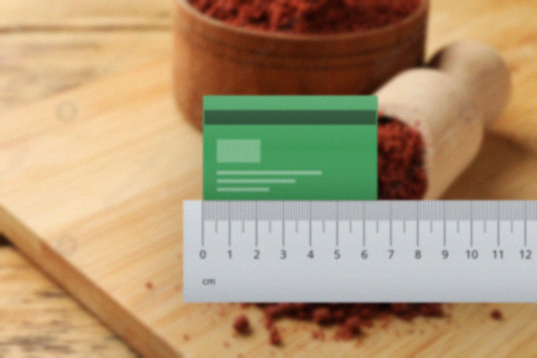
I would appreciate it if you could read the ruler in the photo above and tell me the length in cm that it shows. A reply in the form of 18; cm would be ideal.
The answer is 6.5; cm
